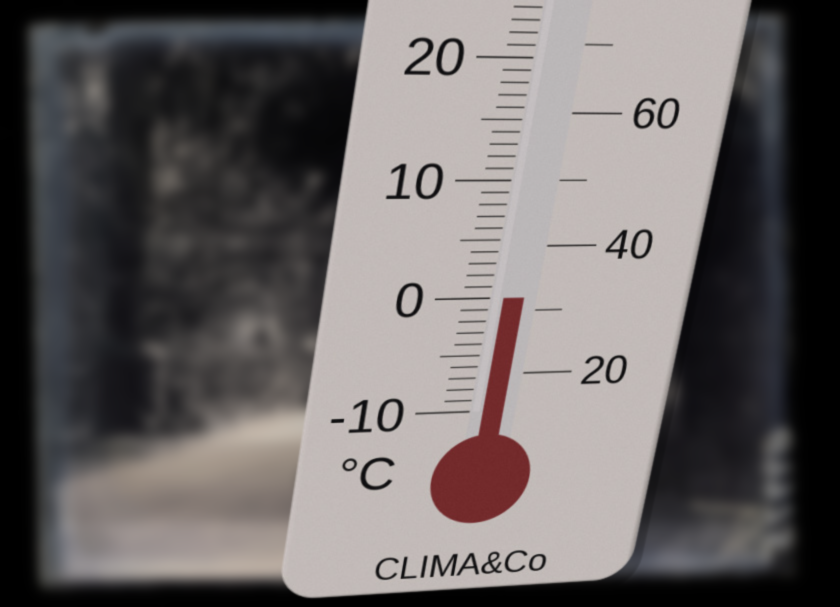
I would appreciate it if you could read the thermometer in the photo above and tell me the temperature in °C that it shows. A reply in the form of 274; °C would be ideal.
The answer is 0; °C
